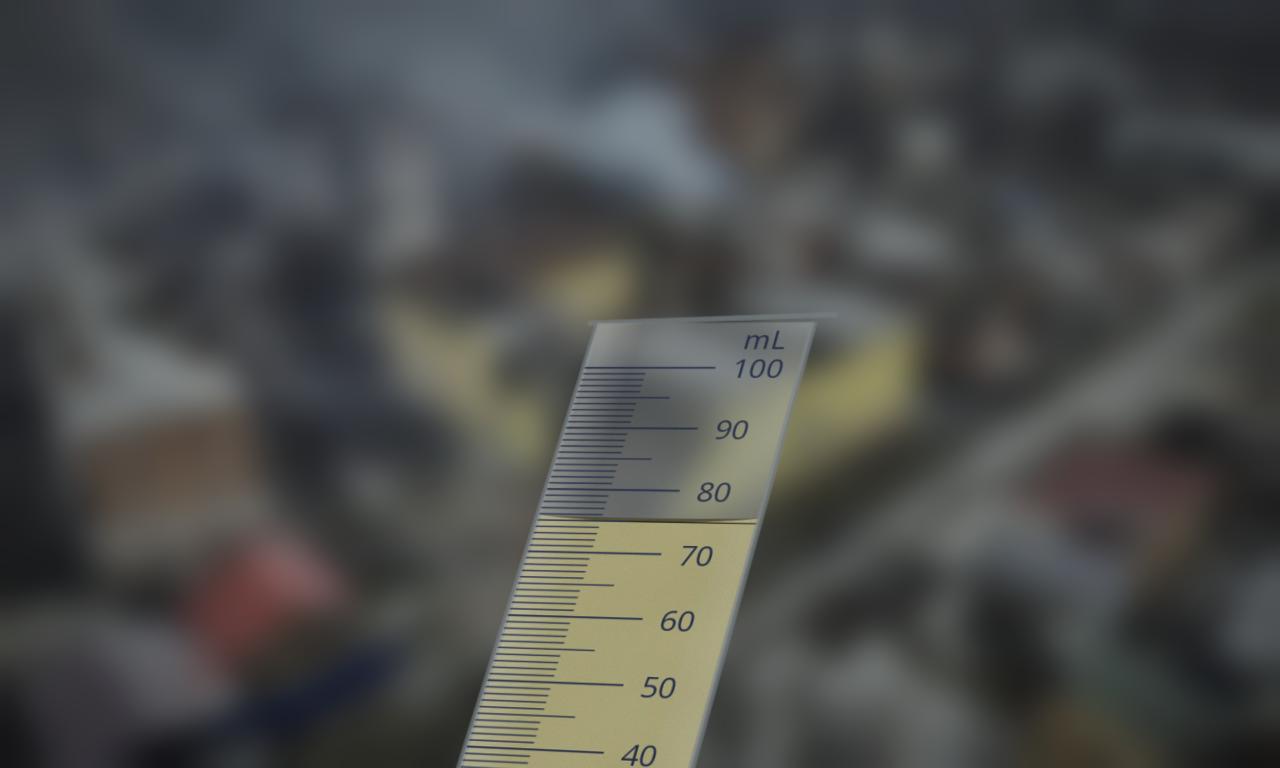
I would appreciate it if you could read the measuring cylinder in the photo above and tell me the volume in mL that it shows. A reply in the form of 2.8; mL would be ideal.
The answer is 75; mL
